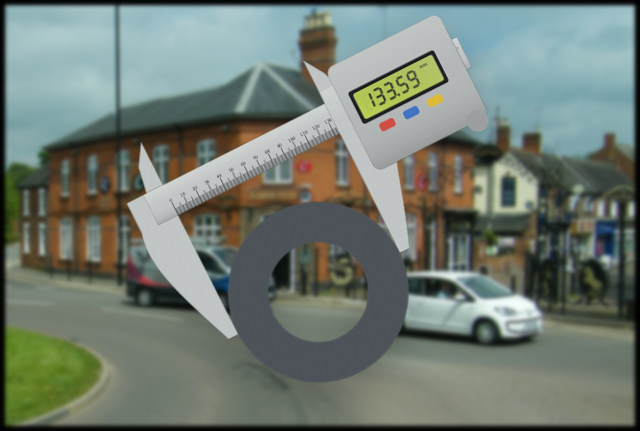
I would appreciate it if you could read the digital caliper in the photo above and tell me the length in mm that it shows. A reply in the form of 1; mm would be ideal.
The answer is 133.59; mm
